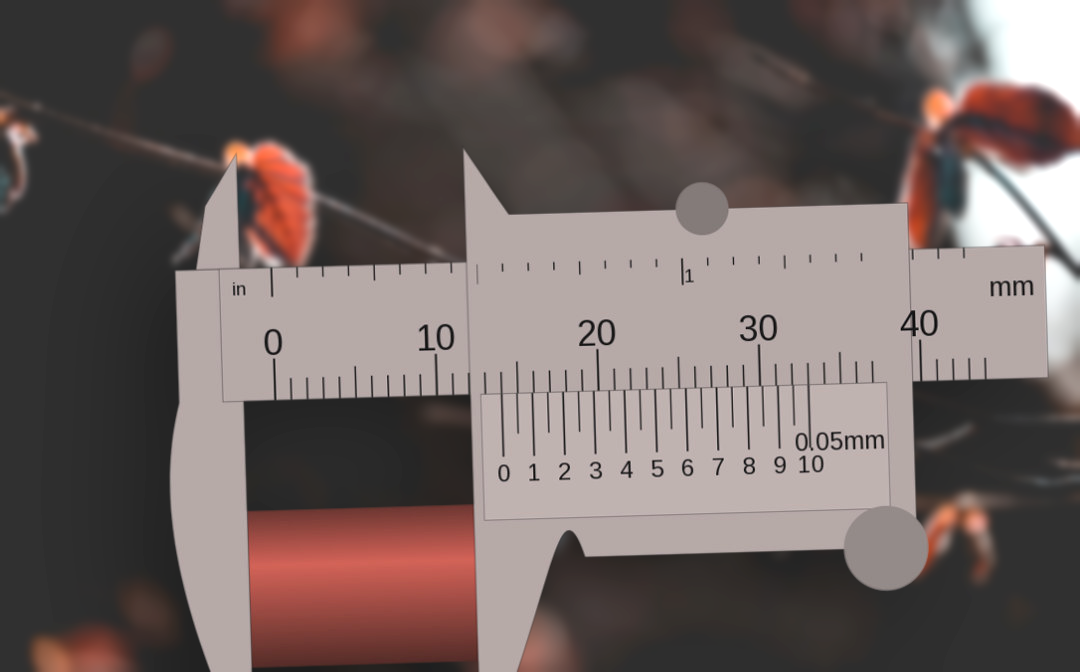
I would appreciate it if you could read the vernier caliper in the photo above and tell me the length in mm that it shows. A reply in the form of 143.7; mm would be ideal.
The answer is 14.0; mm
